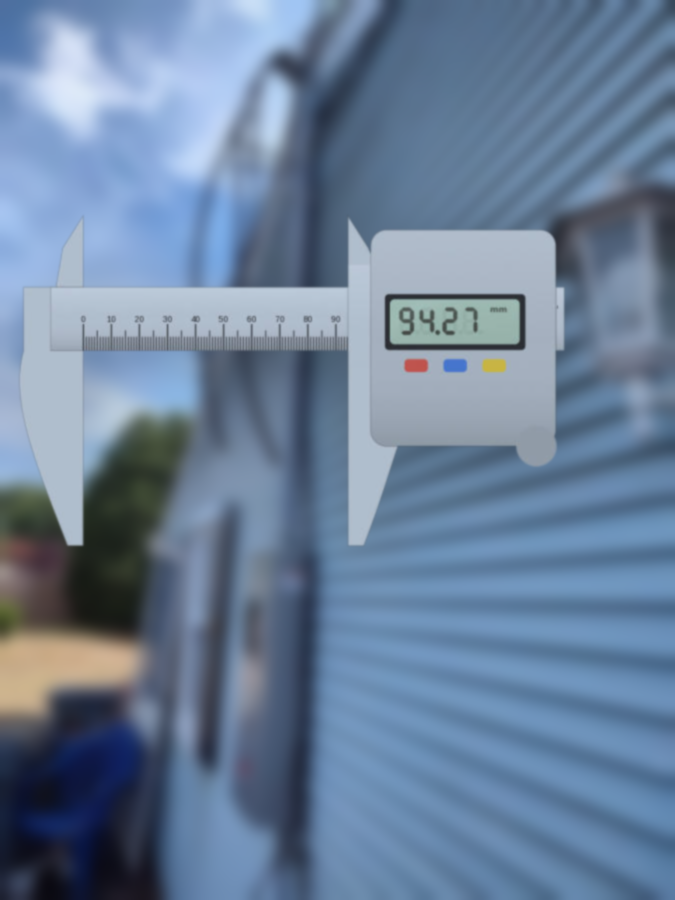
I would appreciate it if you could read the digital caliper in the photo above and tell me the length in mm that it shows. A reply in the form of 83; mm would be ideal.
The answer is 94.27; mm
